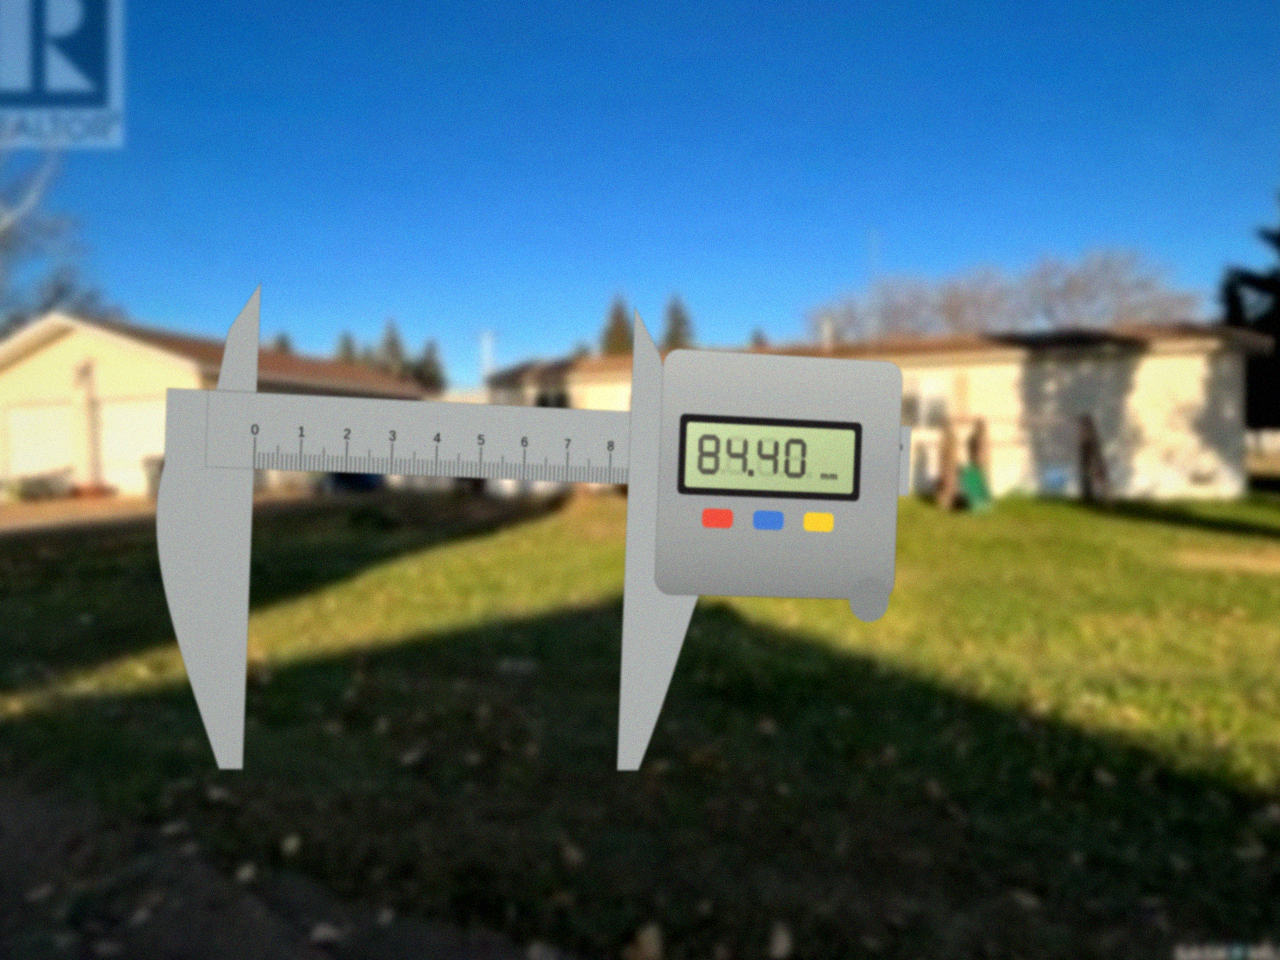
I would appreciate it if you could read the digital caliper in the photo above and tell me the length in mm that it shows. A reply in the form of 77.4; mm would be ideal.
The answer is 84.40; mm
